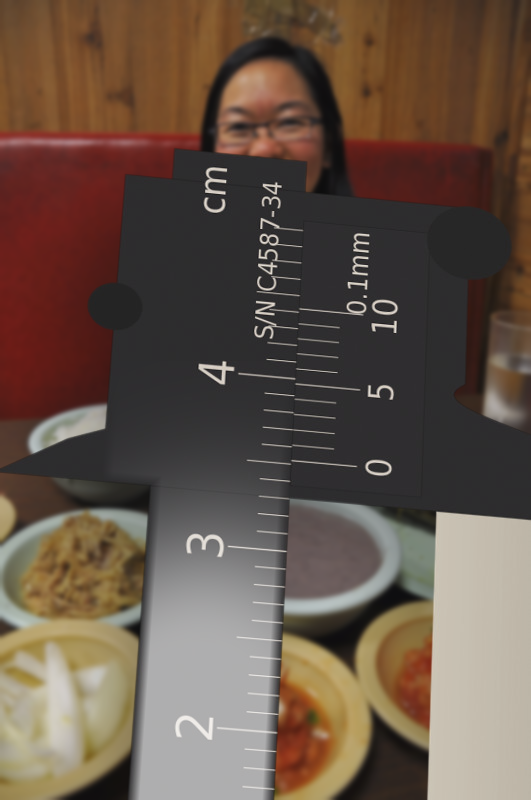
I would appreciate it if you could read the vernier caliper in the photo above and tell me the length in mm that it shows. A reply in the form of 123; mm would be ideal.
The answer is 35.2; mm
